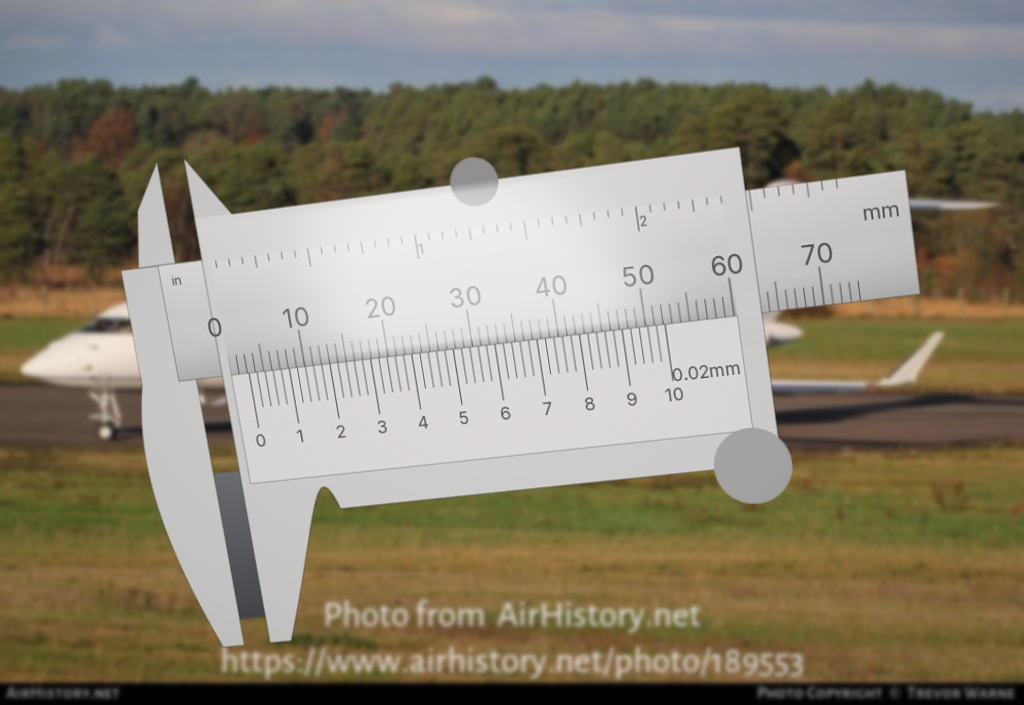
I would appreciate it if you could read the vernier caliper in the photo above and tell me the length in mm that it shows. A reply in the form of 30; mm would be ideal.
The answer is 3.2; mm
